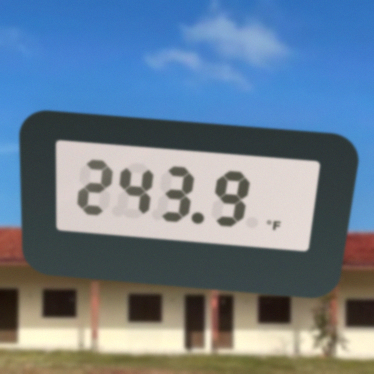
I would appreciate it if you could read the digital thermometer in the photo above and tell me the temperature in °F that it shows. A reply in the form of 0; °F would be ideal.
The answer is 243.9; °F
